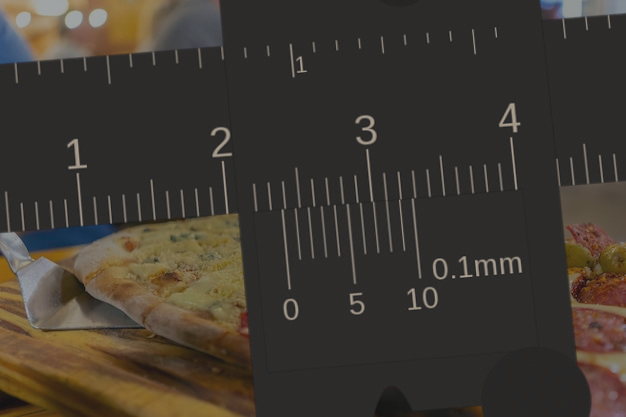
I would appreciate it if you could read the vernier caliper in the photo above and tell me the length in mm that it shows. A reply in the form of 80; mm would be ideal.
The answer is 23.8; mm
